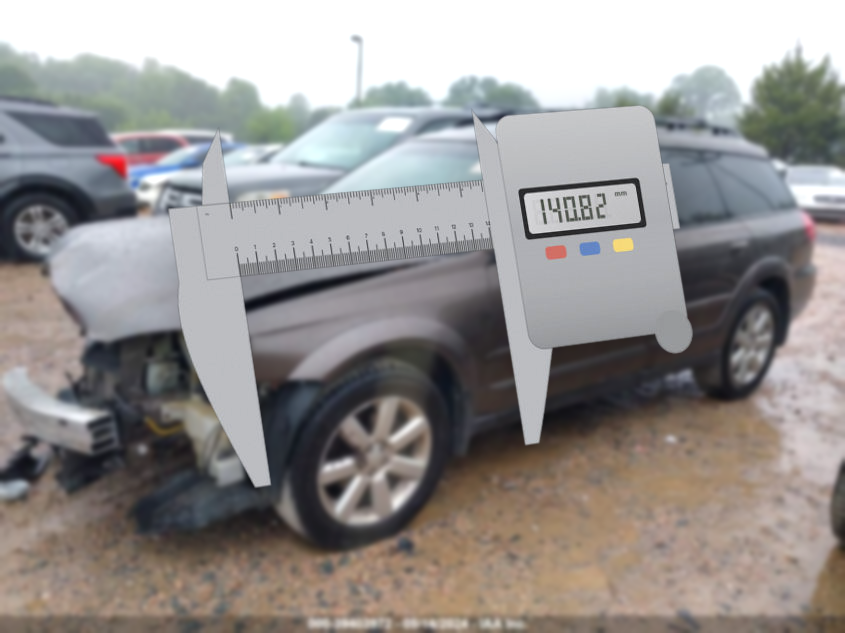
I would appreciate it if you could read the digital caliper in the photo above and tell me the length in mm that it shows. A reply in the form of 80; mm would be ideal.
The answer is 140.82; mm
